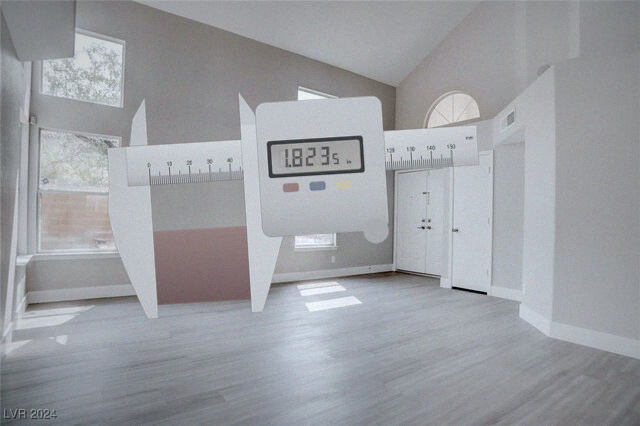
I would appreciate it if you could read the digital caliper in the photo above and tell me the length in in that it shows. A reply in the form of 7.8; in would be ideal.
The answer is 1.8235; in
